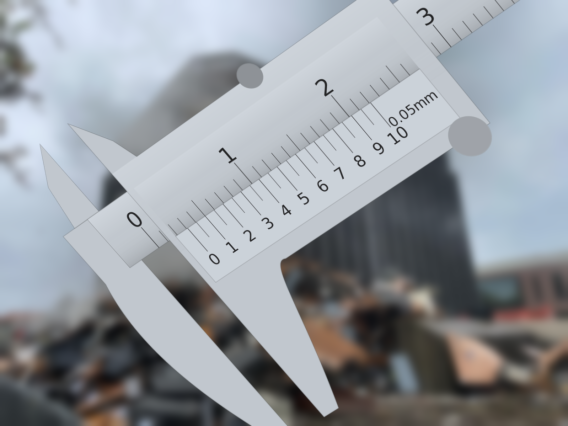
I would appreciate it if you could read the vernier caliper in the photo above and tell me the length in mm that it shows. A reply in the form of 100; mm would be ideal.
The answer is 3.1; mm
